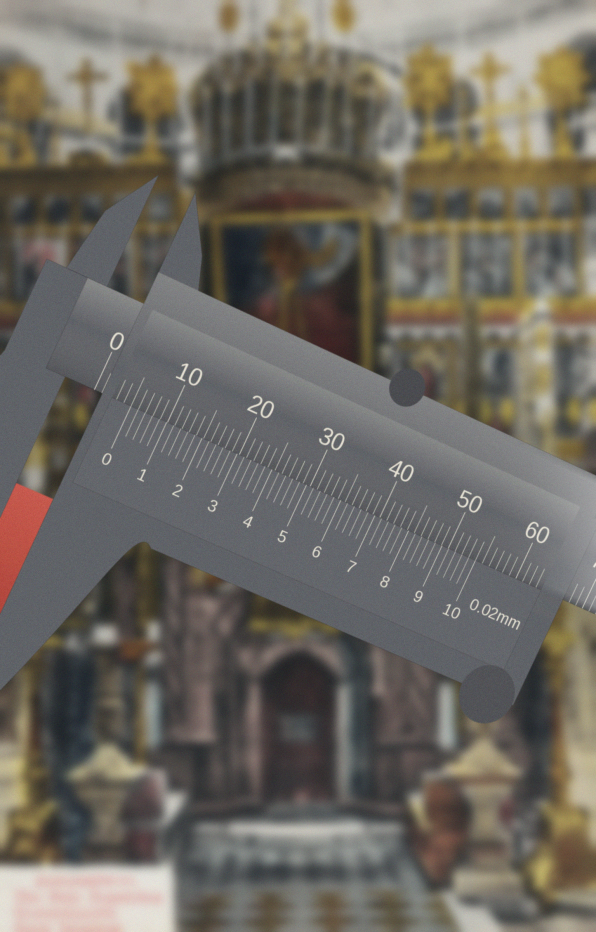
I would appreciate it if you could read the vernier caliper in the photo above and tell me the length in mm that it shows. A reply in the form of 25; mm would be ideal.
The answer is 5.0; mm
